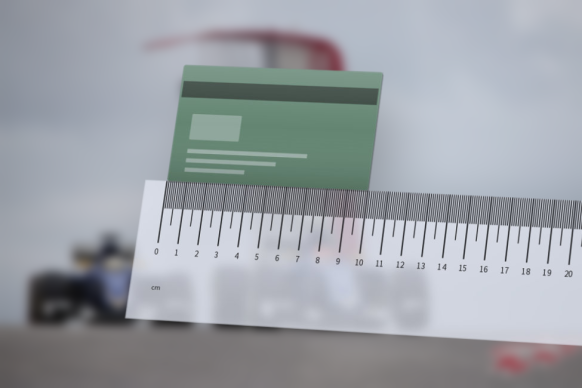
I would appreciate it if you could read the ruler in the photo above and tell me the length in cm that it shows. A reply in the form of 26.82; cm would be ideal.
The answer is 10; cm
